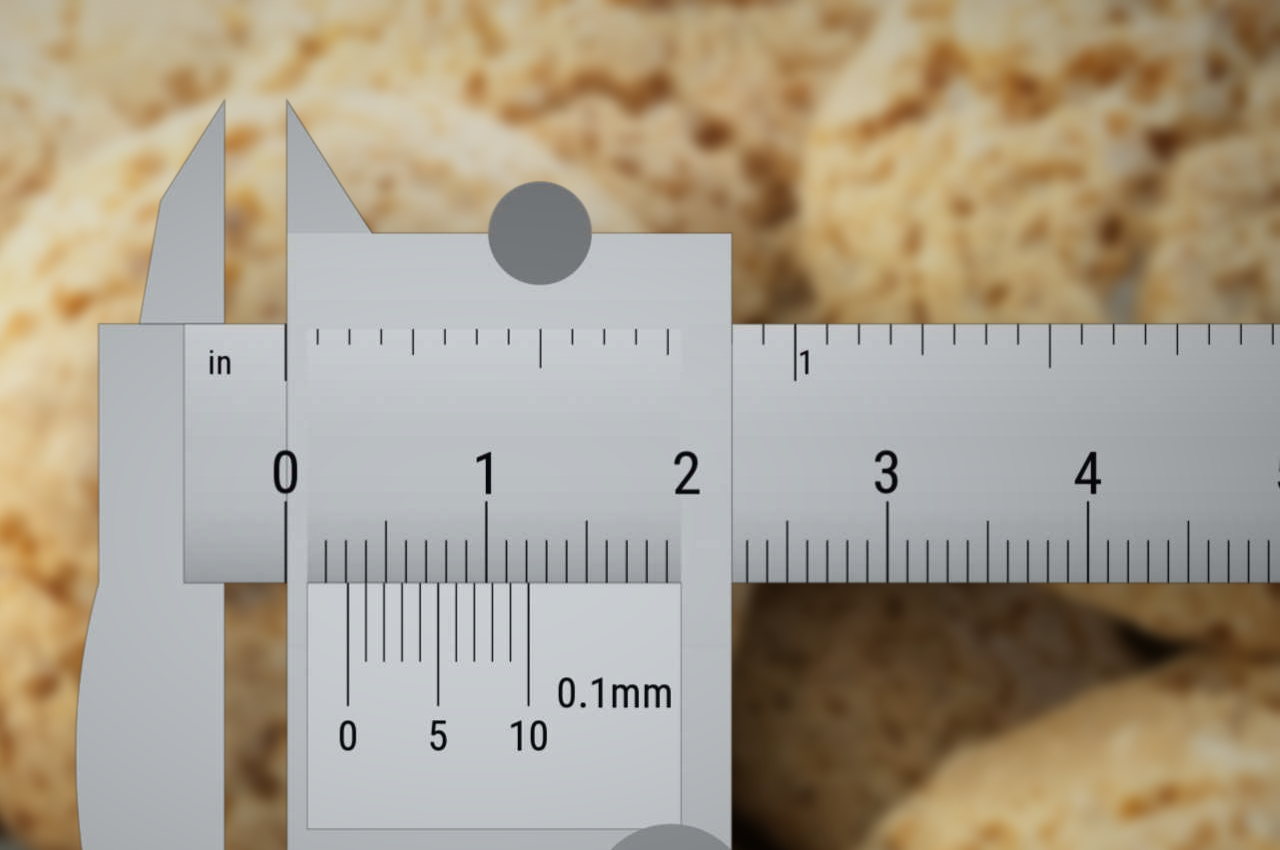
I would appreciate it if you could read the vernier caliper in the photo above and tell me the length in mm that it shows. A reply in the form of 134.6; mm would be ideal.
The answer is 3.1; mm
